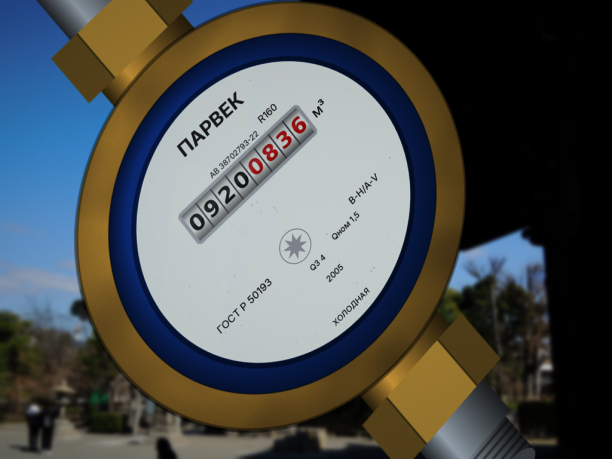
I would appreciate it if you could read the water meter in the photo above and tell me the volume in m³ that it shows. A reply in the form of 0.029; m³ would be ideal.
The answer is 920.0836; m³
